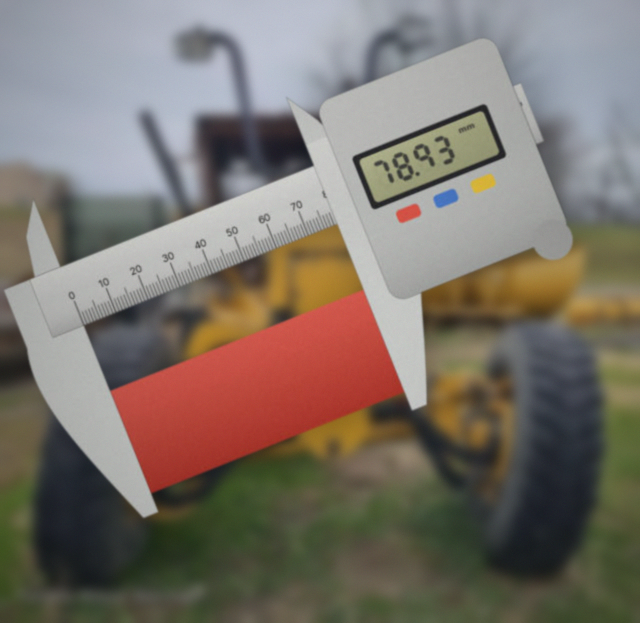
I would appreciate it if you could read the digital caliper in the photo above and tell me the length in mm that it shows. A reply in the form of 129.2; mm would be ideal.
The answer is 78.93; mm
